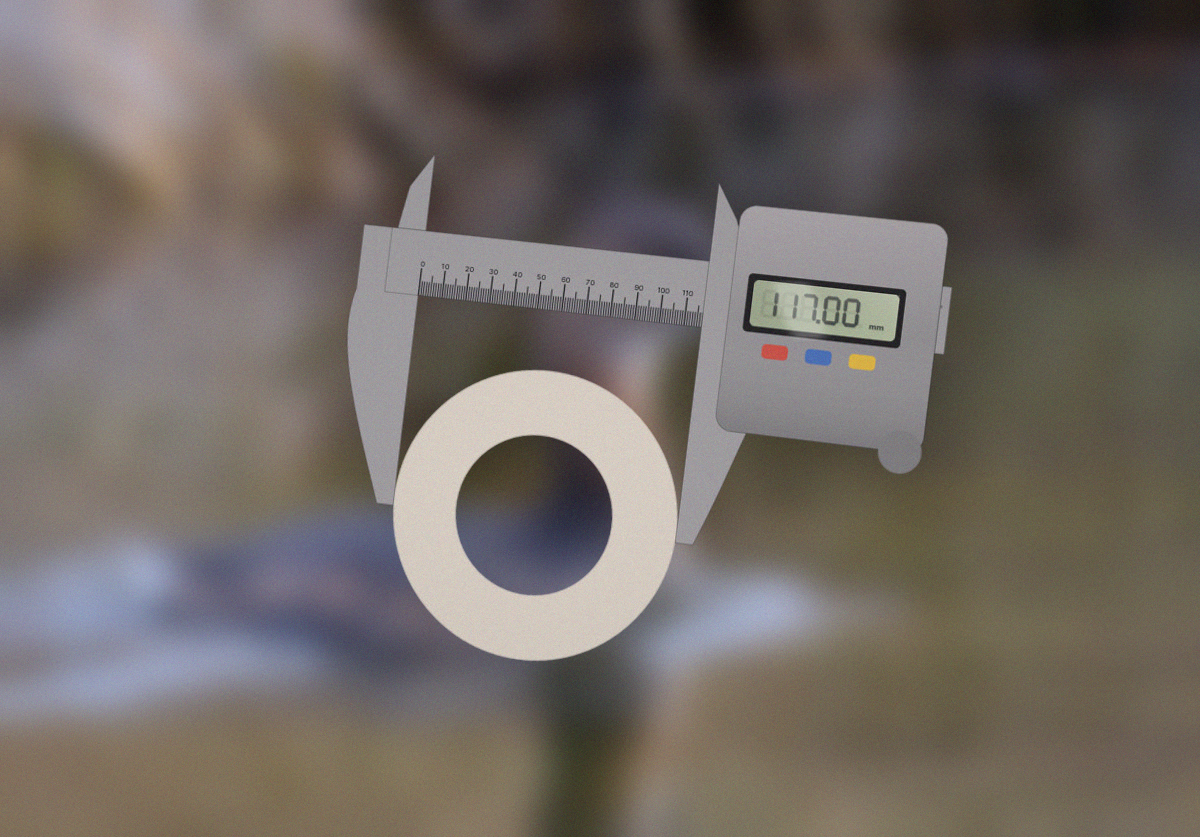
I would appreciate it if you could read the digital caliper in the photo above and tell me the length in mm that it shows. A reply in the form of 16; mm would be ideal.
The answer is 117.00; mm
